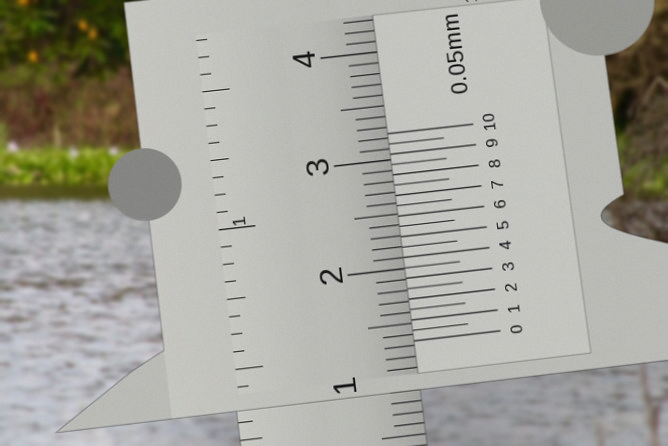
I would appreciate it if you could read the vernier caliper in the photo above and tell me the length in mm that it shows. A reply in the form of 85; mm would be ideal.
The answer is 13.4; mm
